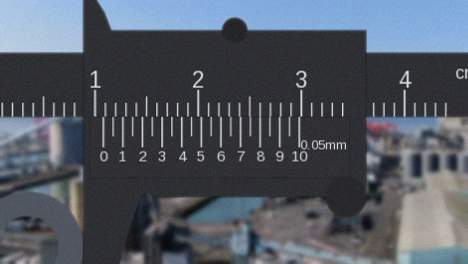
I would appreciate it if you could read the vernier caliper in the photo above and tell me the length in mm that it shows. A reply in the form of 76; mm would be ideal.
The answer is 10.8; mm
